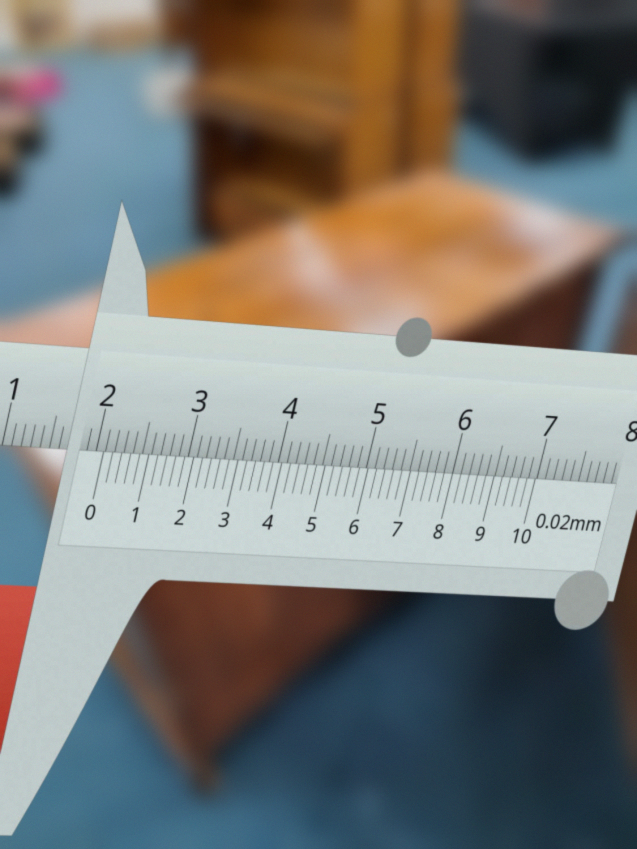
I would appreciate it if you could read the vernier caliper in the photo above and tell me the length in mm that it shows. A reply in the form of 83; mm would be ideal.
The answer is 20.8; mm
